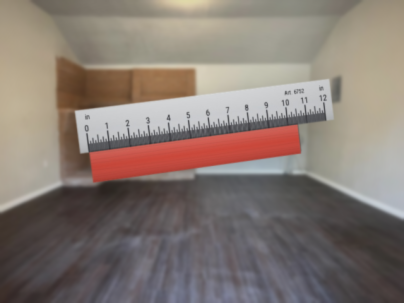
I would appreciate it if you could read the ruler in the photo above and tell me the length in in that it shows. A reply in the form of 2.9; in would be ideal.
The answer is 10.5; in
